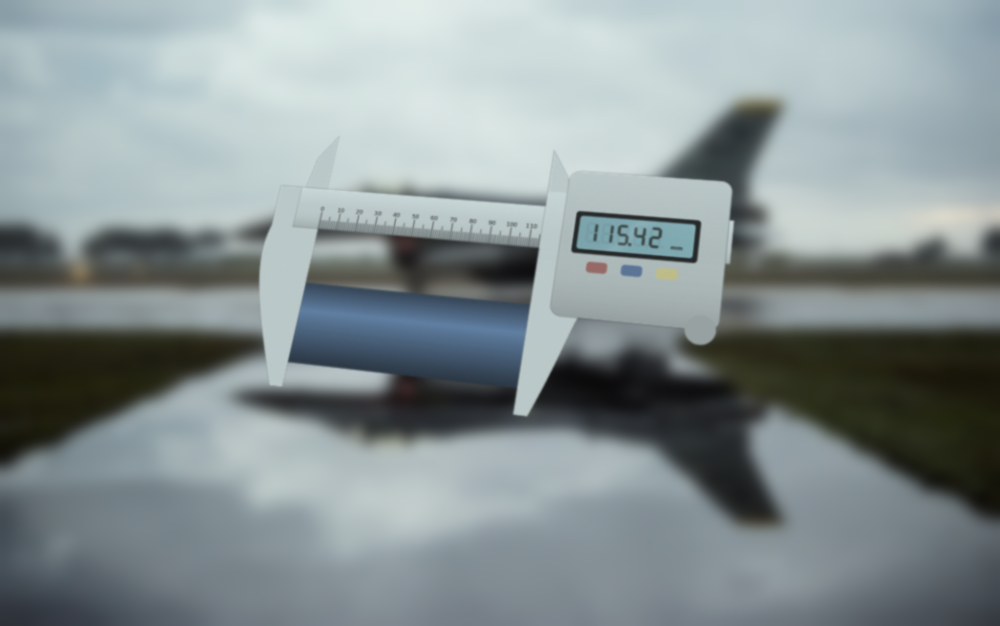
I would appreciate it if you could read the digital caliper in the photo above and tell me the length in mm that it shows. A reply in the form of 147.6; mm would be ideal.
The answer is 115.42; mm
